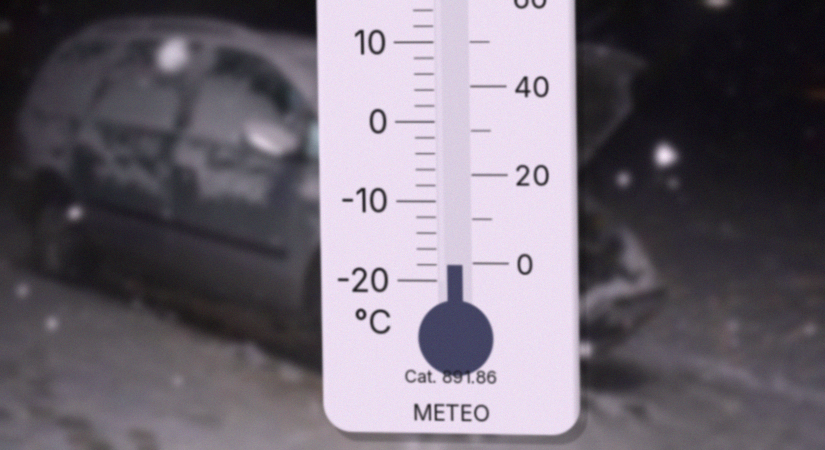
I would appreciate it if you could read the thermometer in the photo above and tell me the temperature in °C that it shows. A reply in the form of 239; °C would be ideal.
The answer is -18; °C
